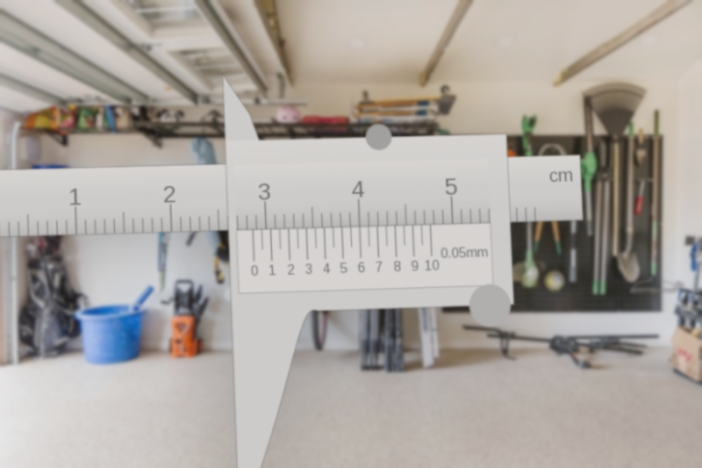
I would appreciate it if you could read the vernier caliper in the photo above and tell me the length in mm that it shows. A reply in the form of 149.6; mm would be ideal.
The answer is 28.6; mm
